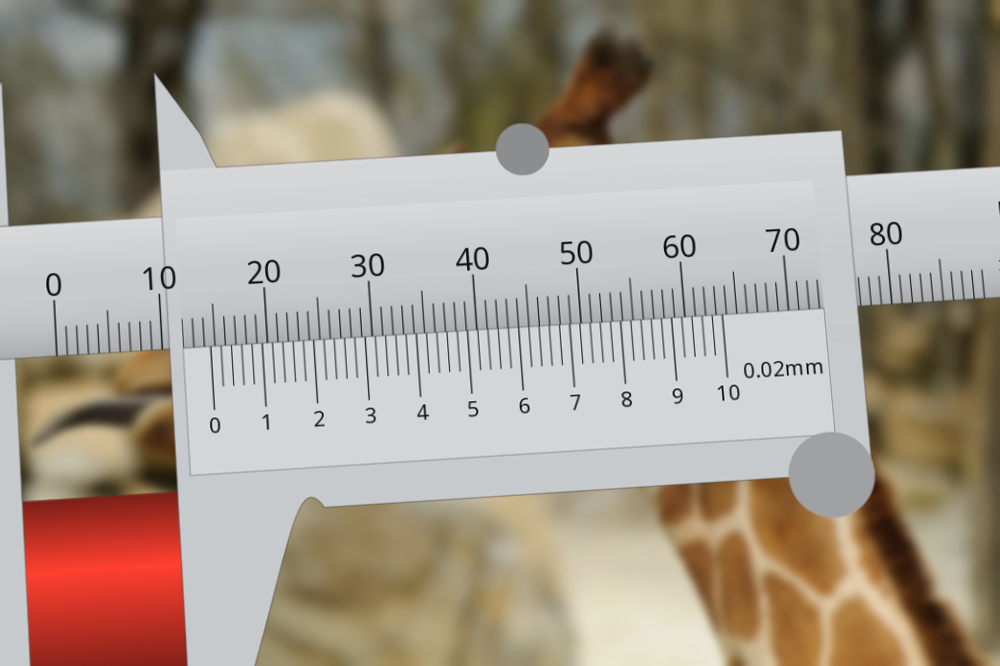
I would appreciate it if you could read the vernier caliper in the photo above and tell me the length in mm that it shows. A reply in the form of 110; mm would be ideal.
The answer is 14.6; mm
